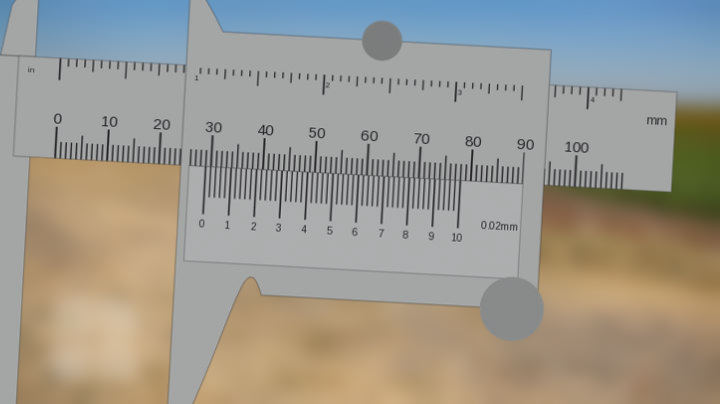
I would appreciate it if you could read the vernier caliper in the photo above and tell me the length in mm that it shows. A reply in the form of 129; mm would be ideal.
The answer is 29.0; mm
